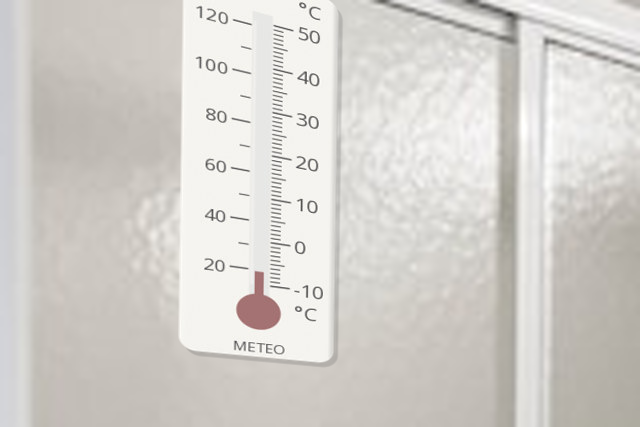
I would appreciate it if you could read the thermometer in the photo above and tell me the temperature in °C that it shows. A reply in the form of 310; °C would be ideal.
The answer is -7; °C
